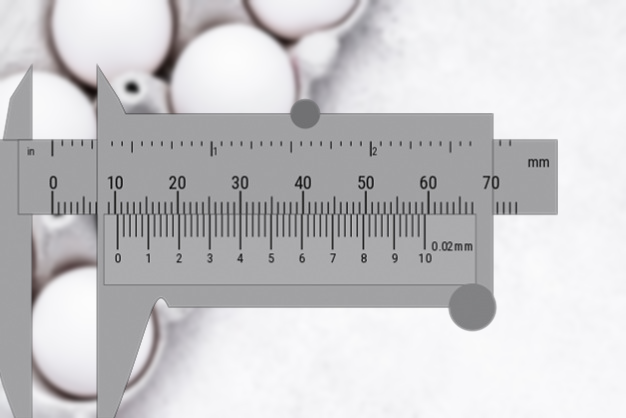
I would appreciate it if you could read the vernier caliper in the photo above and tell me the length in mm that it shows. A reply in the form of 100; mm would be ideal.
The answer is 10.4; mm
